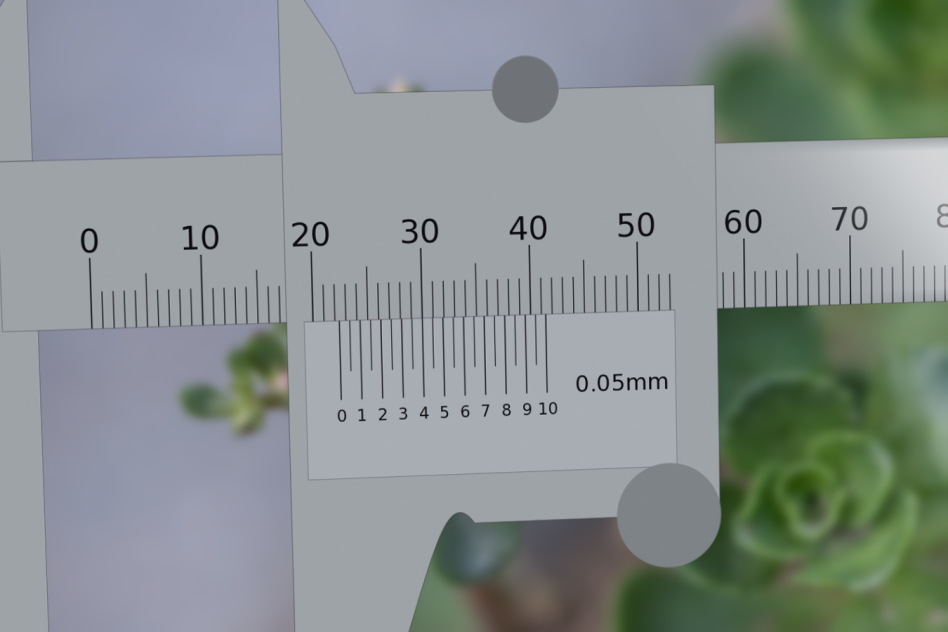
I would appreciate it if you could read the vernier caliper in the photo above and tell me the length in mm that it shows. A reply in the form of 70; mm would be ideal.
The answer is 22.4; mm
